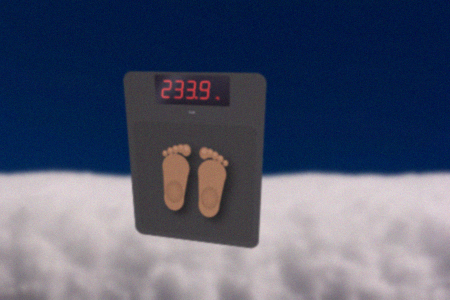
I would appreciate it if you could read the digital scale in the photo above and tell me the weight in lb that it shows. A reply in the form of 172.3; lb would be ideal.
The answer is 233.9; lb
